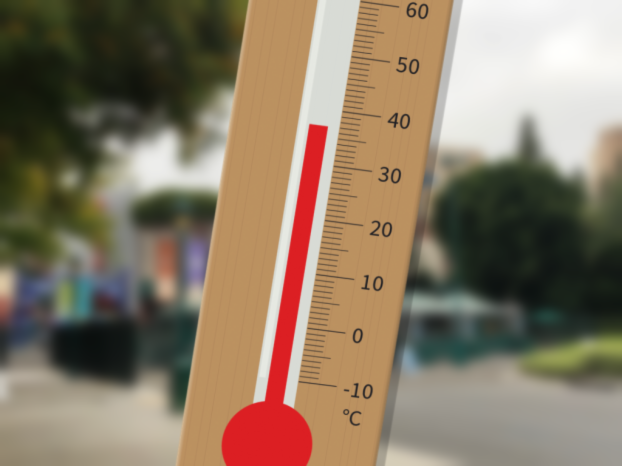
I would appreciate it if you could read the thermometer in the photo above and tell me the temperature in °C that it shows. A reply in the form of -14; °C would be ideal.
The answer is 37; °C
